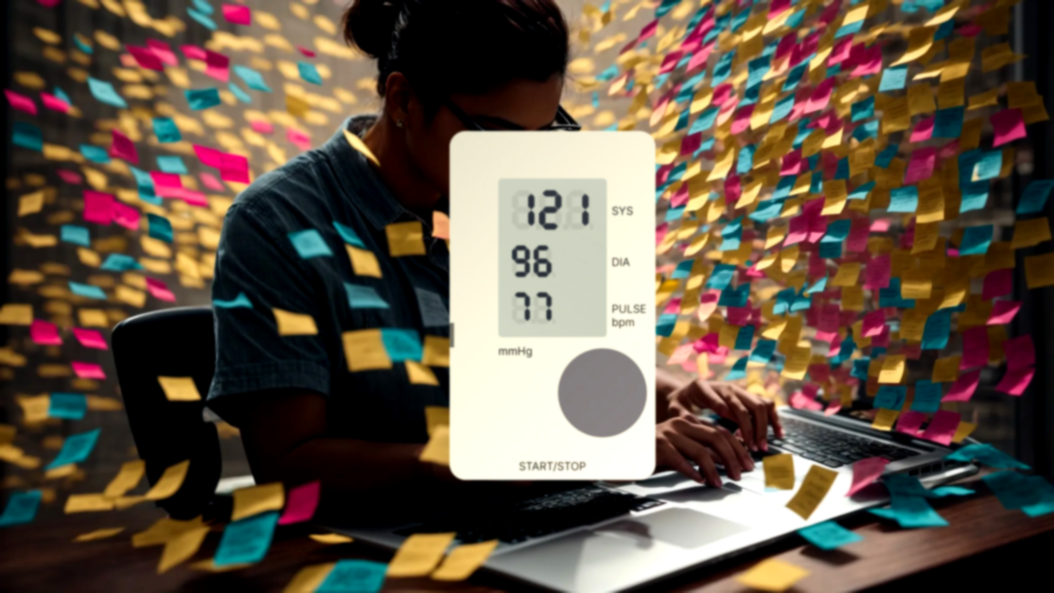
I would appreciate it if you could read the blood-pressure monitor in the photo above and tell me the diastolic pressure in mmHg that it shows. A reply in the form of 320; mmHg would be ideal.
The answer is 96; mmHg
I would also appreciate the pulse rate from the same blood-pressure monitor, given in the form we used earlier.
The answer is 77; bpm
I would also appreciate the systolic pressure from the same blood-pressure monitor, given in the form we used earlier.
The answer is 121; mmHg
